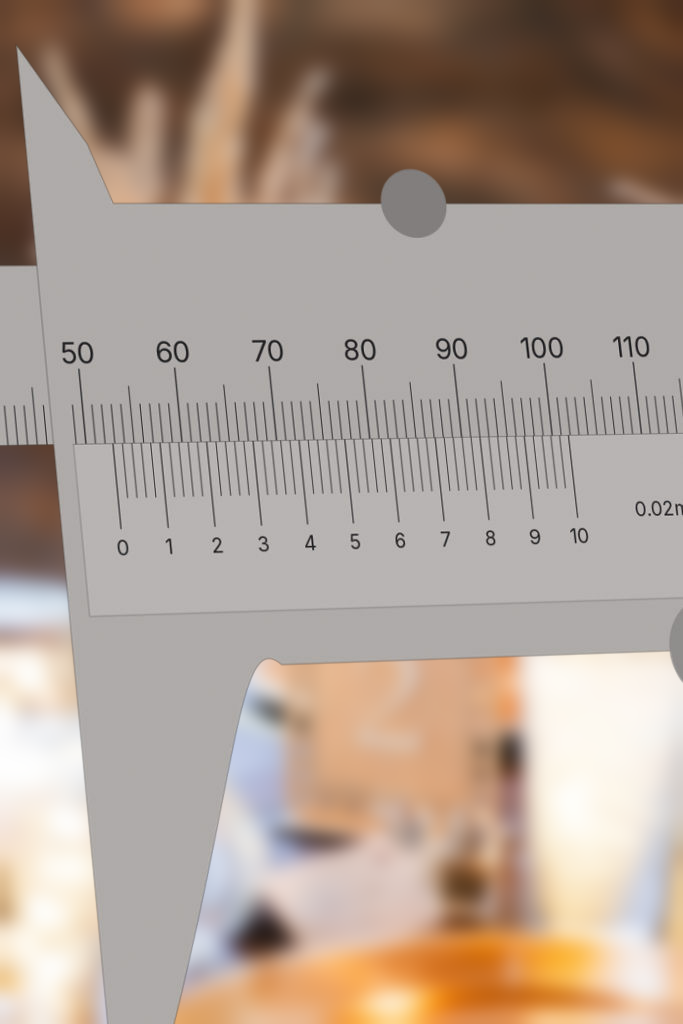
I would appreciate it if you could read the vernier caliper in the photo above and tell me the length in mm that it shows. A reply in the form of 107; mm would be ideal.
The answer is 52.8; mm
